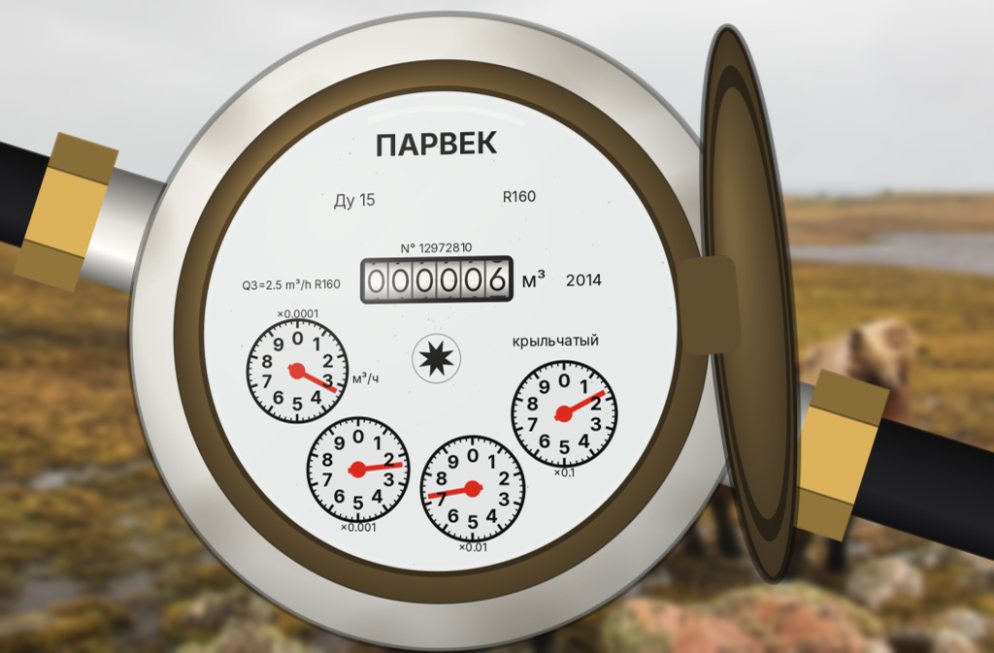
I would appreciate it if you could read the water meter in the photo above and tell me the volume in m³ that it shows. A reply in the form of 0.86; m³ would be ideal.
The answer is 6.1723; m³
